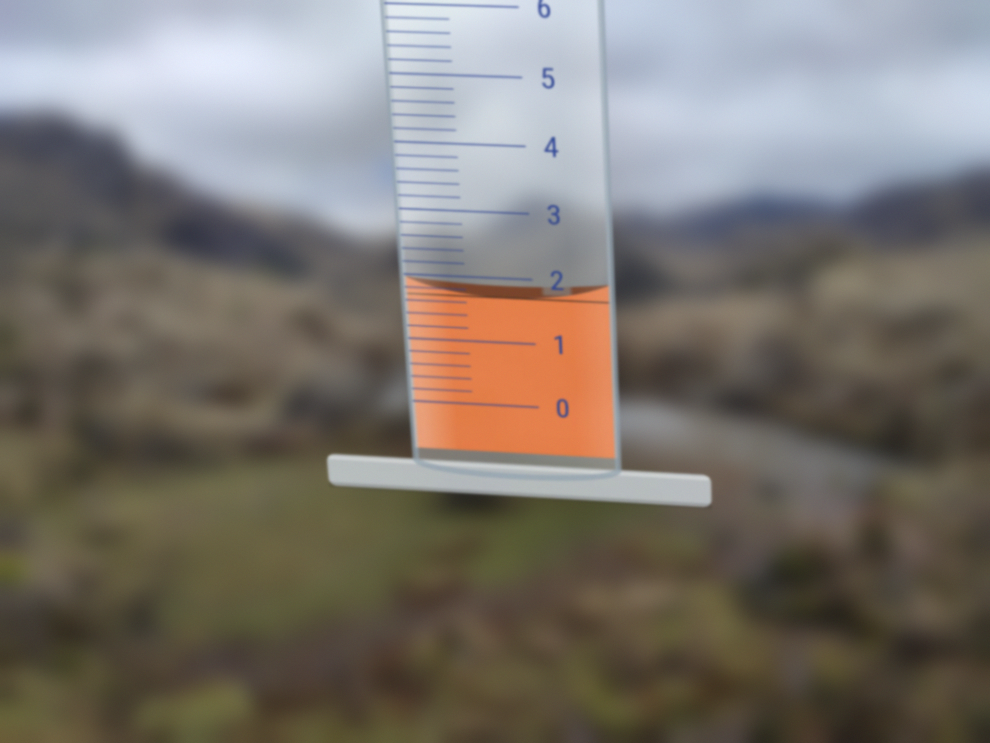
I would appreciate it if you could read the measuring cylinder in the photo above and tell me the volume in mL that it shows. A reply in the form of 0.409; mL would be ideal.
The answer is 1.7; mL
